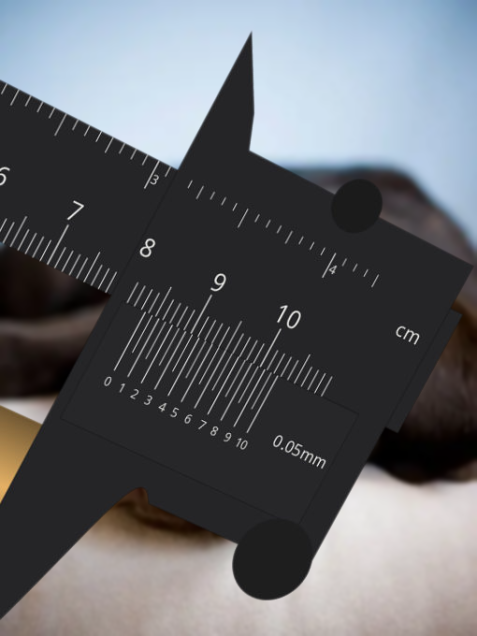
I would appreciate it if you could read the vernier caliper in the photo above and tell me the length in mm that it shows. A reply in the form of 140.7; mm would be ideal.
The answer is 83.6; mm
